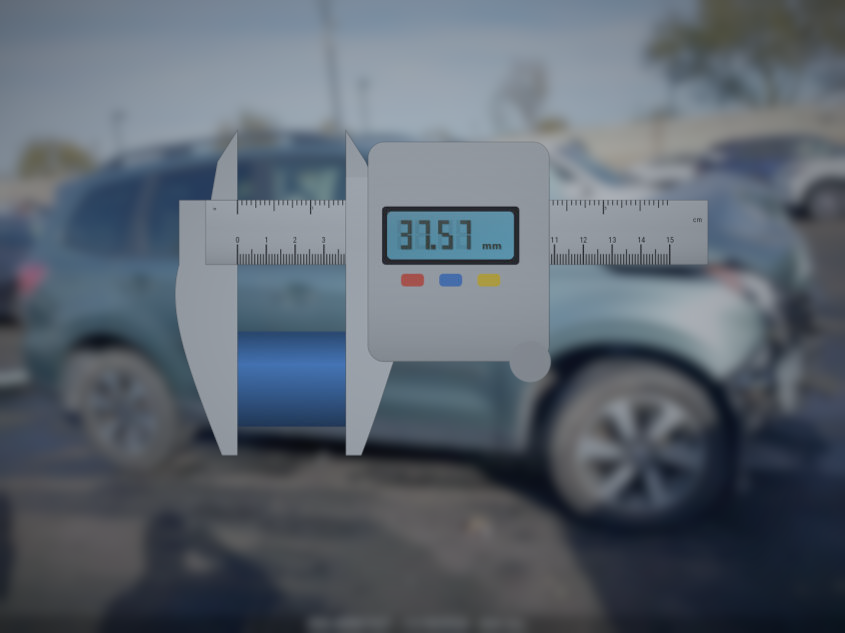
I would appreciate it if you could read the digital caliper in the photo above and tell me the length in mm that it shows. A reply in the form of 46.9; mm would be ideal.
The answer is 37.57; mm
